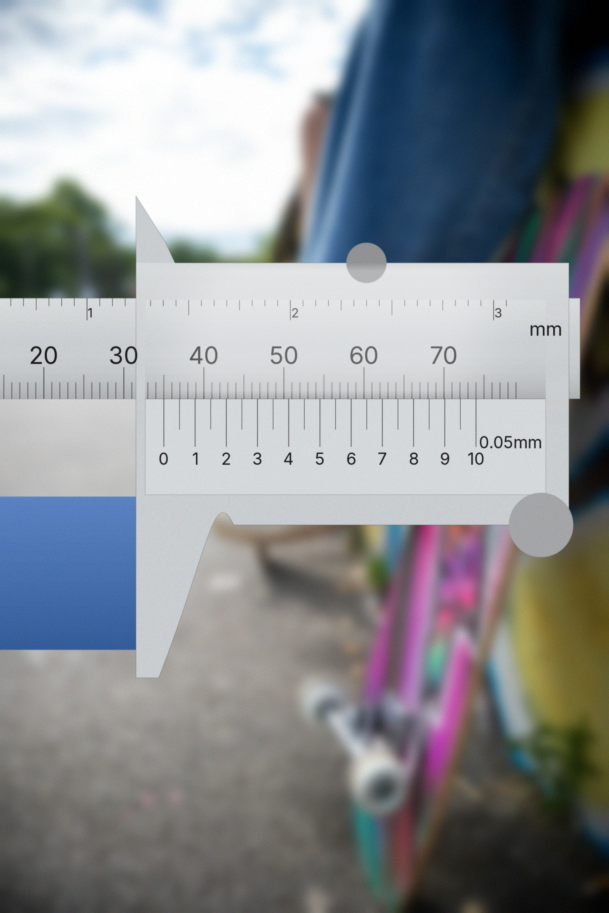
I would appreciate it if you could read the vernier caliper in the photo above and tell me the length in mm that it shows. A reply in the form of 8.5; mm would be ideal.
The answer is 35.0; mm
